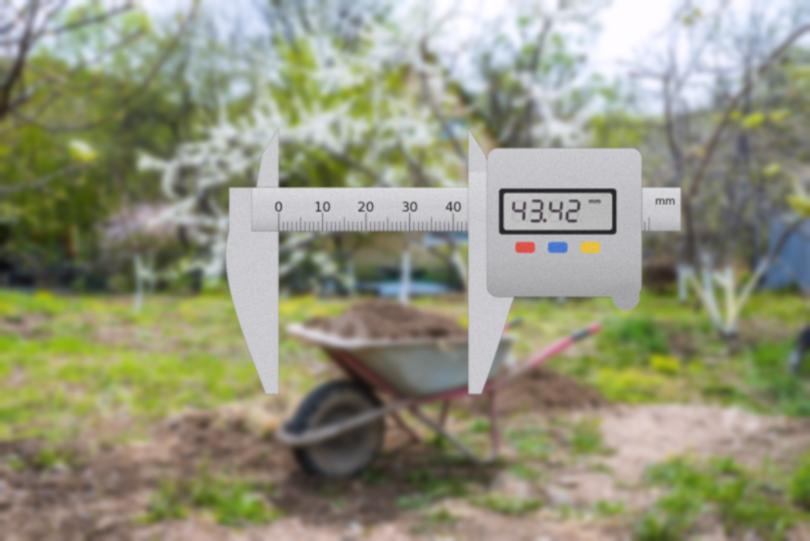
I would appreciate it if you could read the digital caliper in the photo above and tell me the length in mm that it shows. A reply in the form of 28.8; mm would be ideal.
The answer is 43.42; mm
